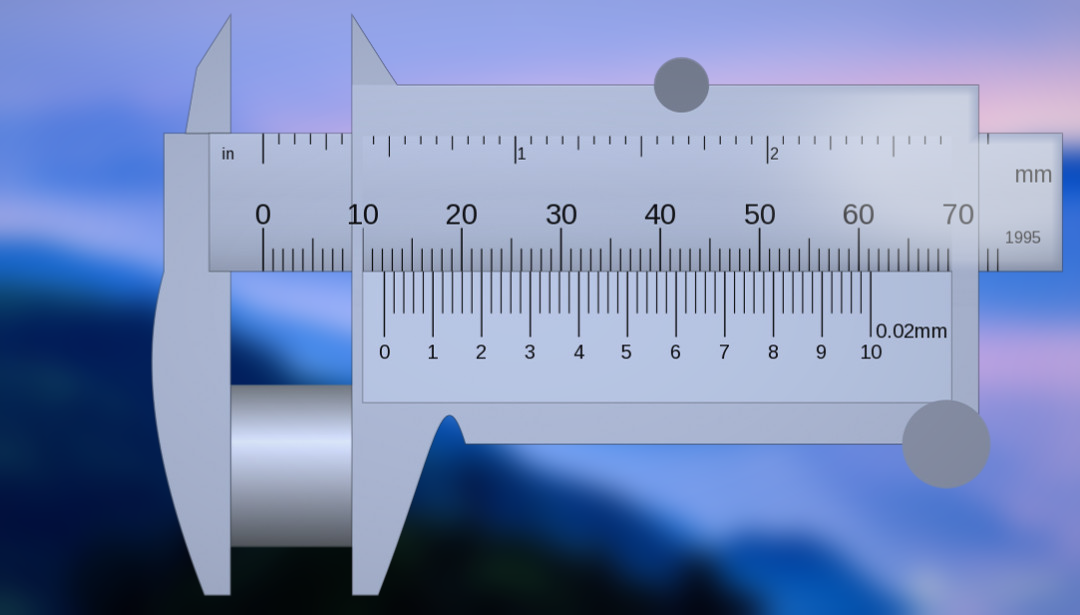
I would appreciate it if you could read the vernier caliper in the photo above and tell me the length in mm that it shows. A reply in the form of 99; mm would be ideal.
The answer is 12.2; mm
